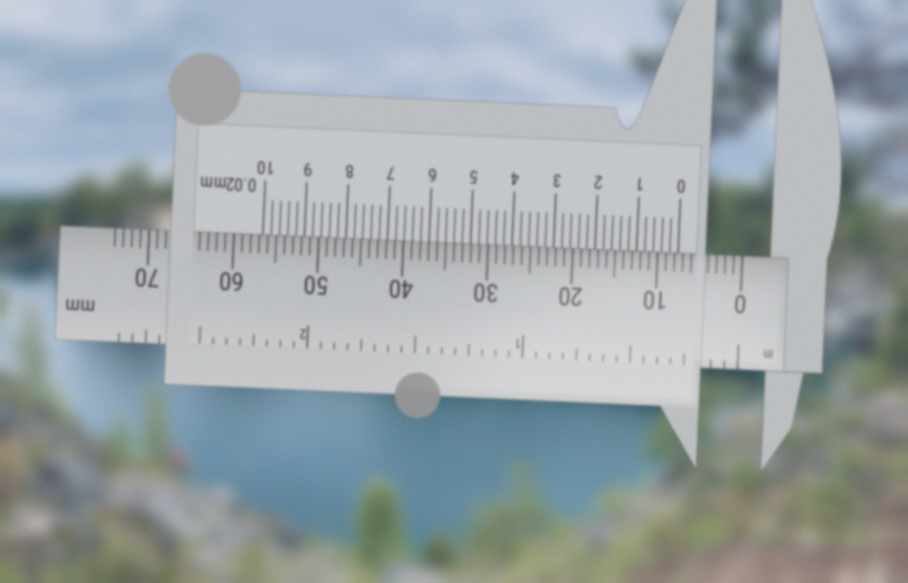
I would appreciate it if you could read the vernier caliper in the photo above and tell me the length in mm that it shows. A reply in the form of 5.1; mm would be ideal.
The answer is 7.6; mm
